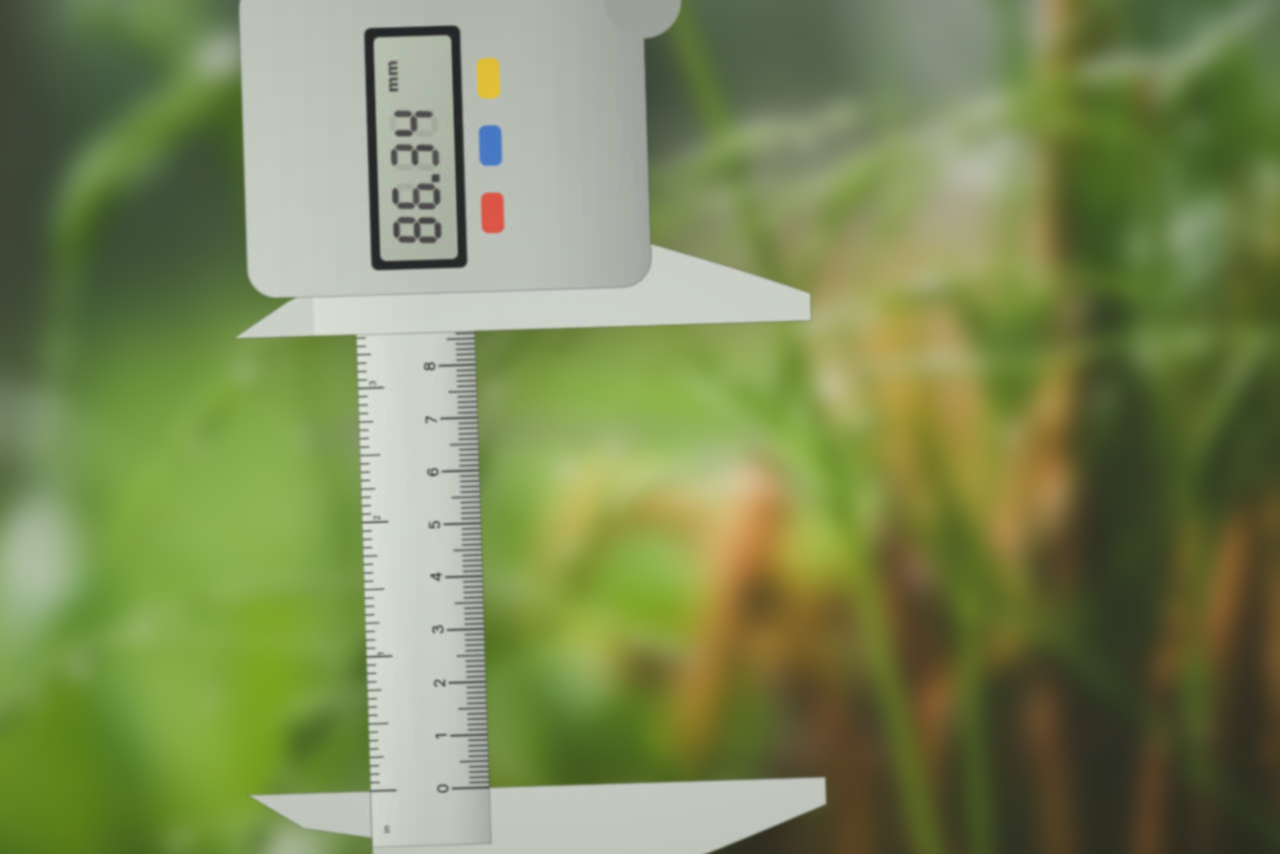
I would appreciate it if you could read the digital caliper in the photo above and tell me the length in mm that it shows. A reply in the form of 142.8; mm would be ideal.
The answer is 86.34; mm
